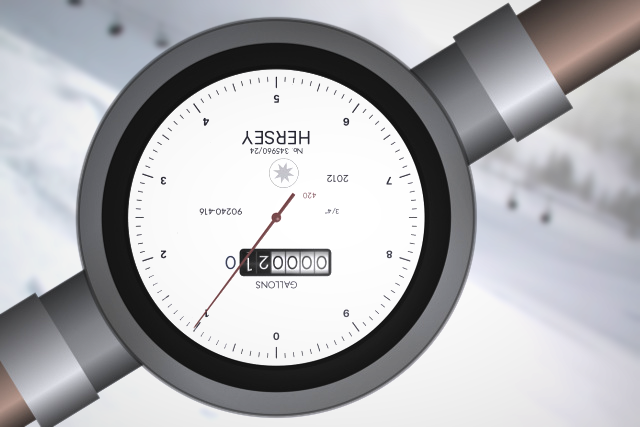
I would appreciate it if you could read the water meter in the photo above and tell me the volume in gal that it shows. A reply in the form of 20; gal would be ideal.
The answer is 211.0; gal
